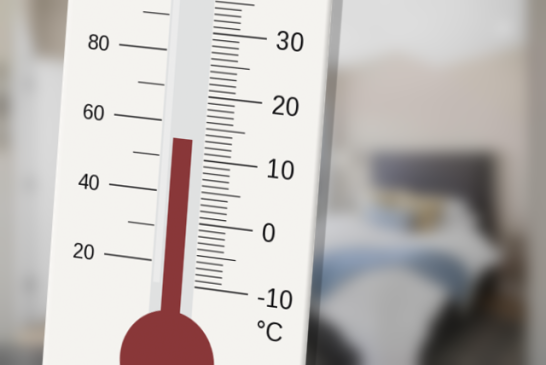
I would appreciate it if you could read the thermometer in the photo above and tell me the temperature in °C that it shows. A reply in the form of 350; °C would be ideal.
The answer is 13; °C
